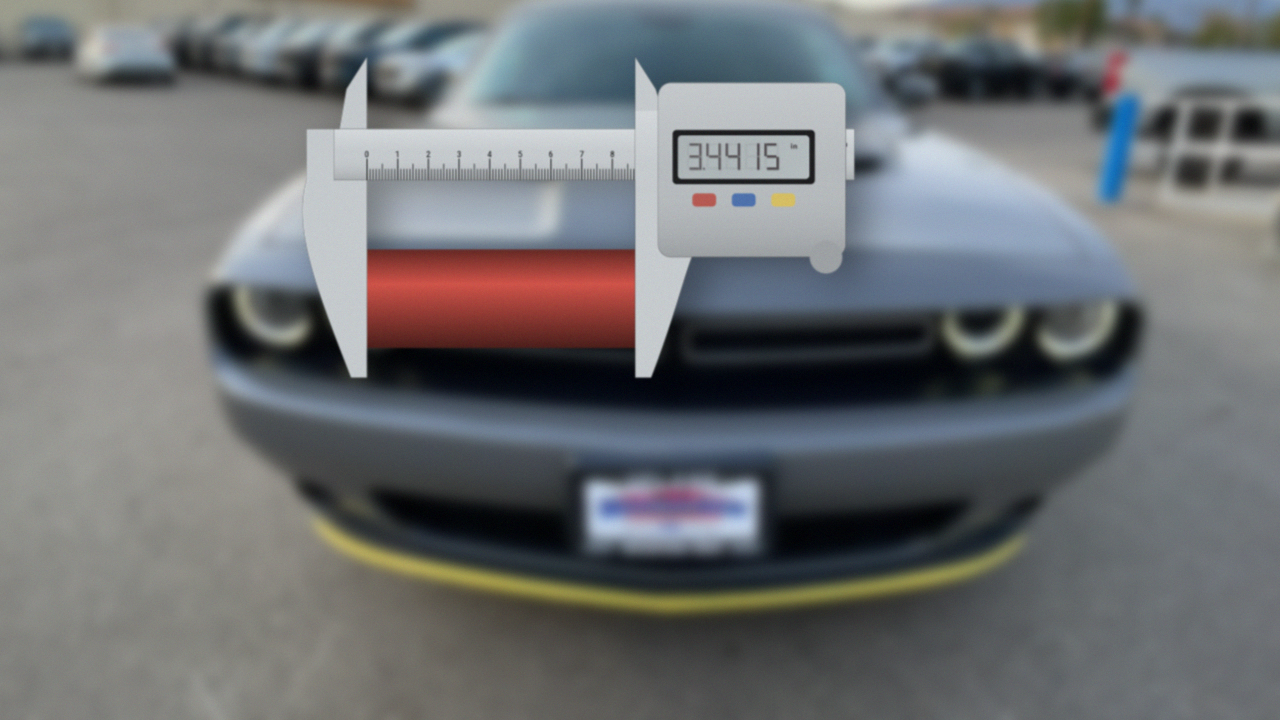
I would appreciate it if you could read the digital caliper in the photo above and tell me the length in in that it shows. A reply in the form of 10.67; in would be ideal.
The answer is 3.4415; in
